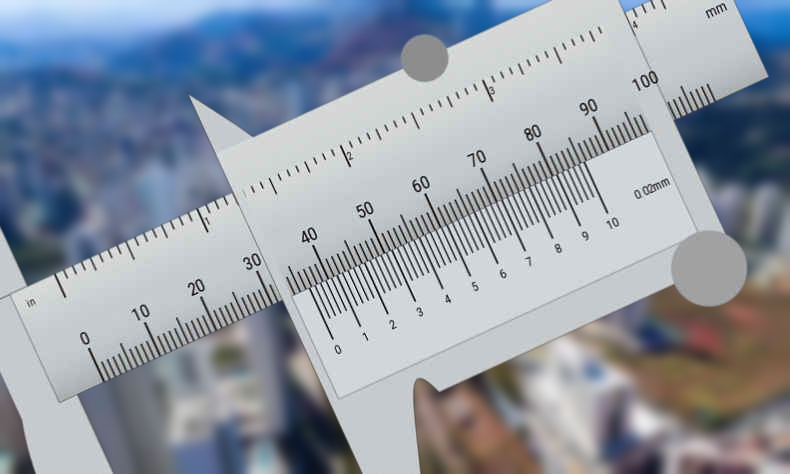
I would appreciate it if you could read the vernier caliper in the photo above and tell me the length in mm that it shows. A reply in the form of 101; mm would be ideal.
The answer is 36.6; mm
